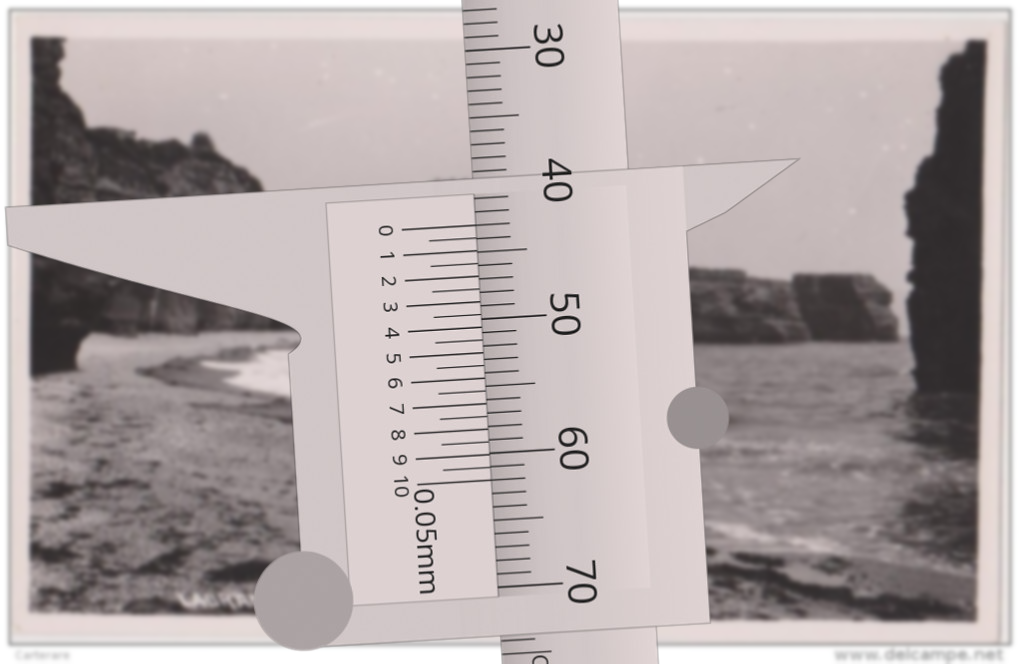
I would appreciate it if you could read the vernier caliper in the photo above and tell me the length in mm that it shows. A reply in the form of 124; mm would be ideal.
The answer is 43.0; mm
